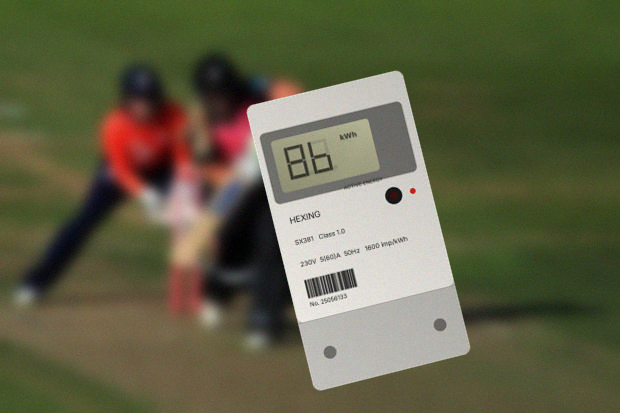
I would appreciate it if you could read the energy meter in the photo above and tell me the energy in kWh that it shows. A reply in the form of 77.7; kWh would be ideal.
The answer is 86; kWh
